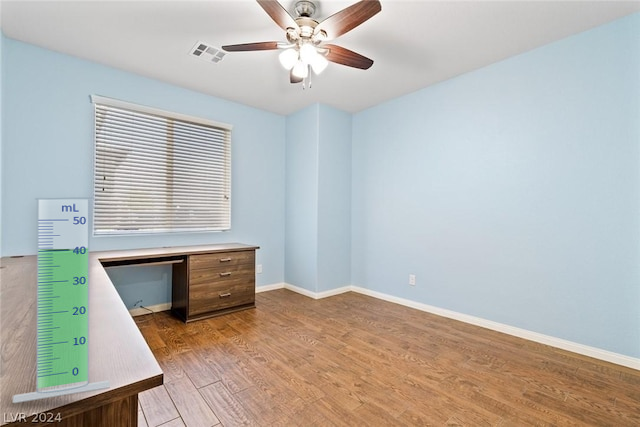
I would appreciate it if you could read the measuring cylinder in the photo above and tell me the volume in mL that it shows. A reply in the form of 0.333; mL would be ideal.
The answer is 40; mL
